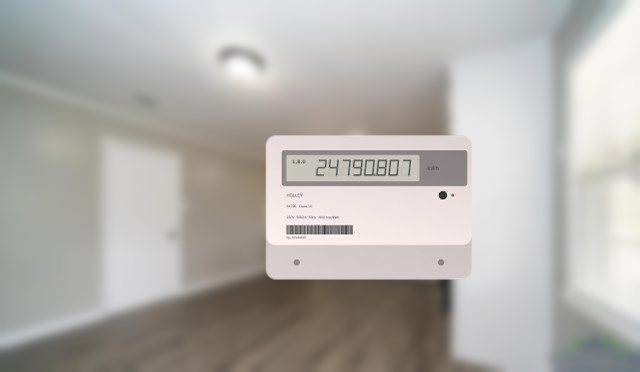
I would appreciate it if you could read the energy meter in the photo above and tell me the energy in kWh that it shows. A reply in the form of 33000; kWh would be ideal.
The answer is 24790.807; kWh
